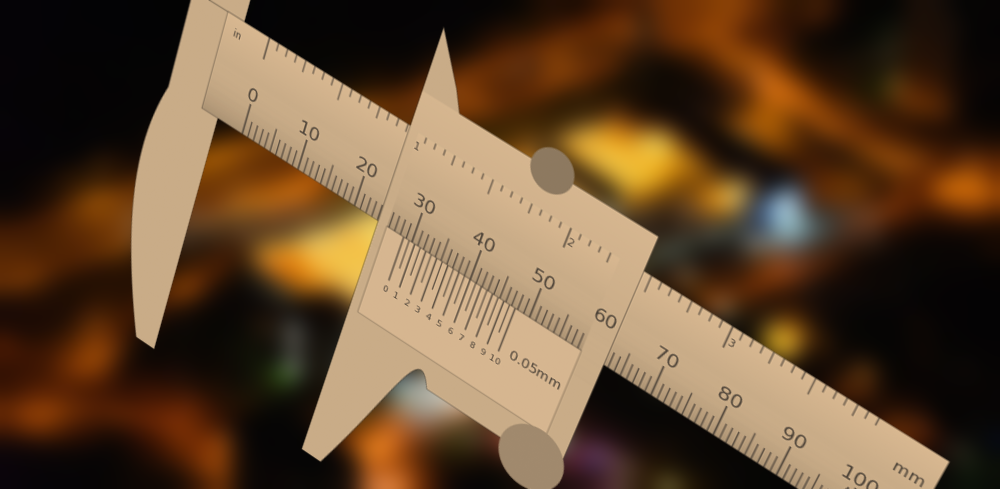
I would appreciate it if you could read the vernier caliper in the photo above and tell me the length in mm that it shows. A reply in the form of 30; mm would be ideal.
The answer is 28.6; mm
